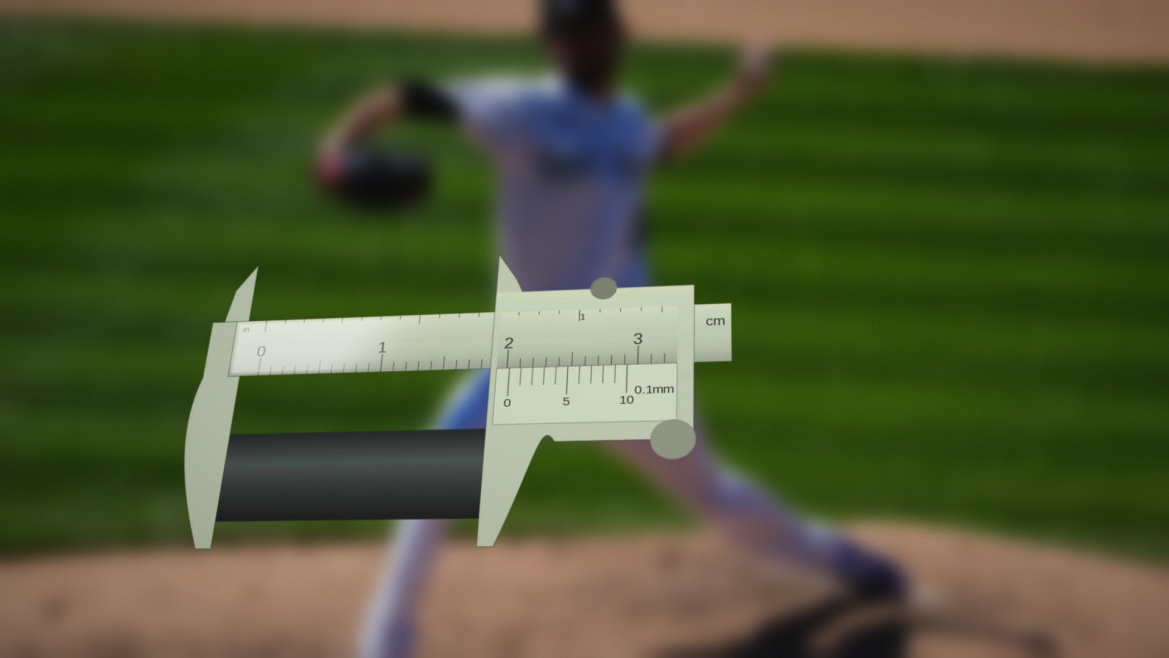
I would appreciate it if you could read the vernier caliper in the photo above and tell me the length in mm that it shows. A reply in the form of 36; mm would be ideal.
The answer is 20.2; mm
